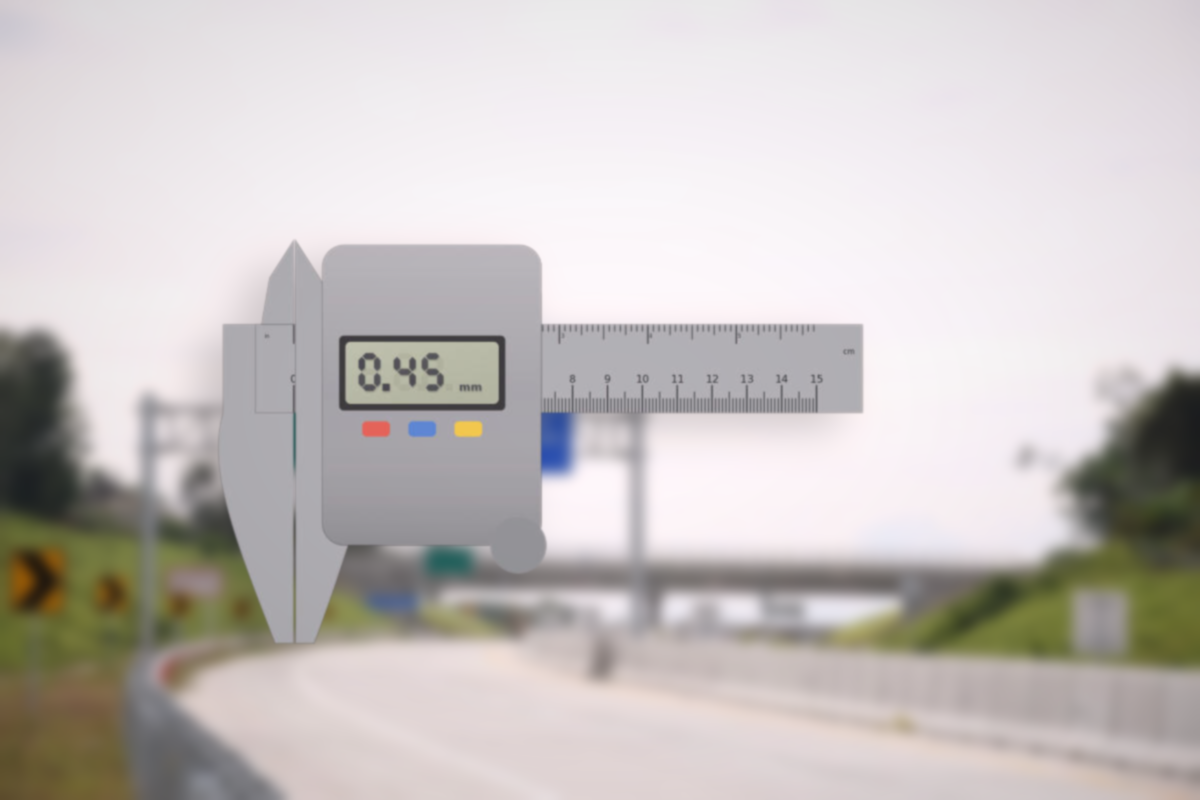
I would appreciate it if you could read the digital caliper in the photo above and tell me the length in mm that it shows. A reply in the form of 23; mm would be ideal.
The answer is 0.45; mm
